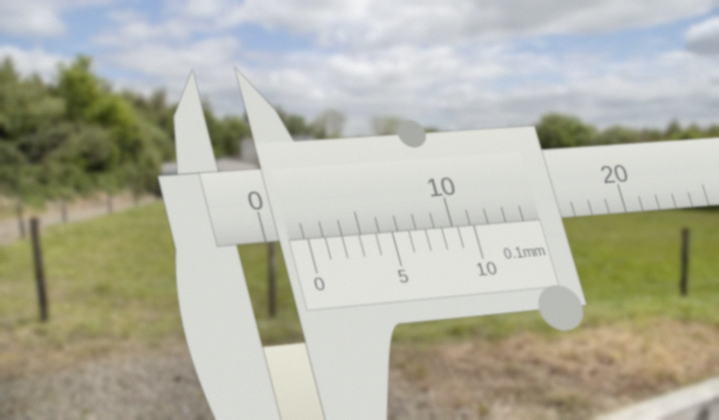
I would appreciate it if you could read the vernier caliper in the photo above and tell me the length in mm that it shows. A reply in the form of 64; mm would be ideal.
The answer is 2.2; mm
